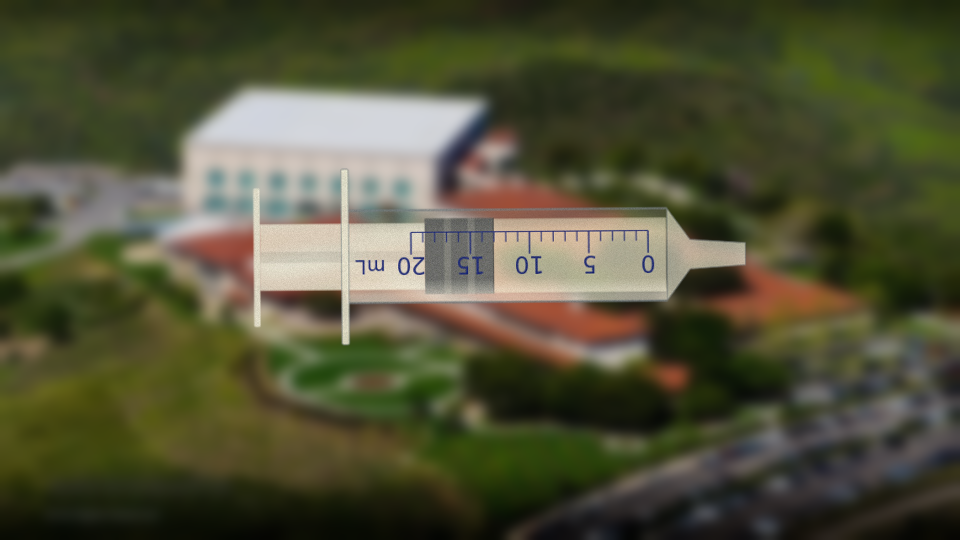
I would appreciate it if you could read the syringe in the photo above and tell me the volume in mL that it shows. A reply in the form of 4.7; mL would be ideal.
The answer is 13; mL
